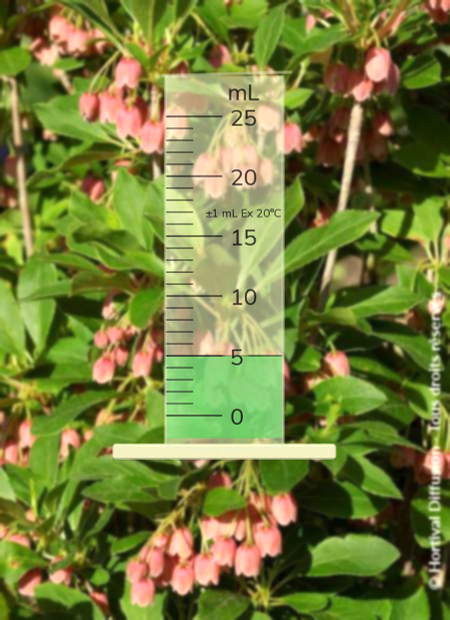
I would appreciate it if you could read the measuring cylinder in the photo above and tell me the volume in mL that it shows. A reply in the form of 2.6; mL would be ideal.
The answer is 5; mL
